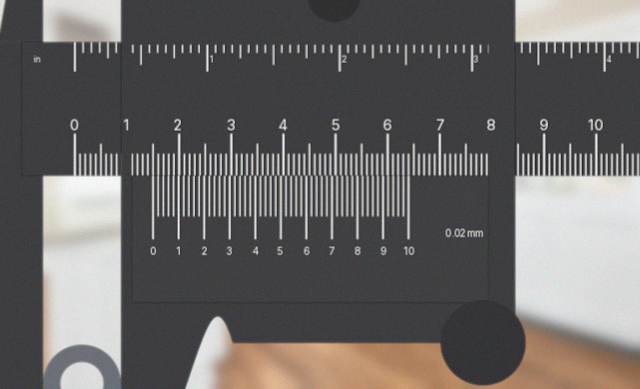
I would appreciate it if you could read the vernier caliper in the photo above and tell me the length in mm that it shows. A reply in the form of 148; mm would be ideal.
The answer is 15.0; mm
